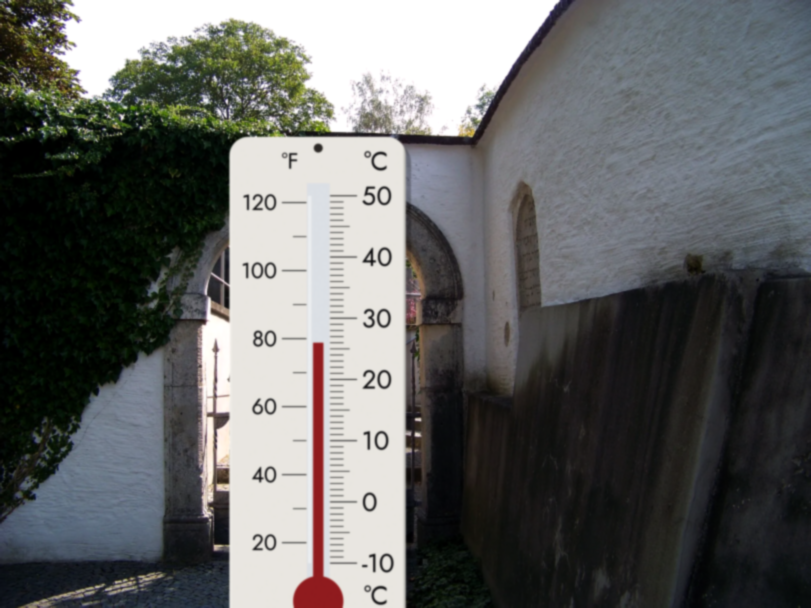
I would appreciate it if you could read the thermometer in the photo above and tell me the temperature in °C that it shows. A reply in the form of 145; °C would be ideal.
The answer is 26; °C
